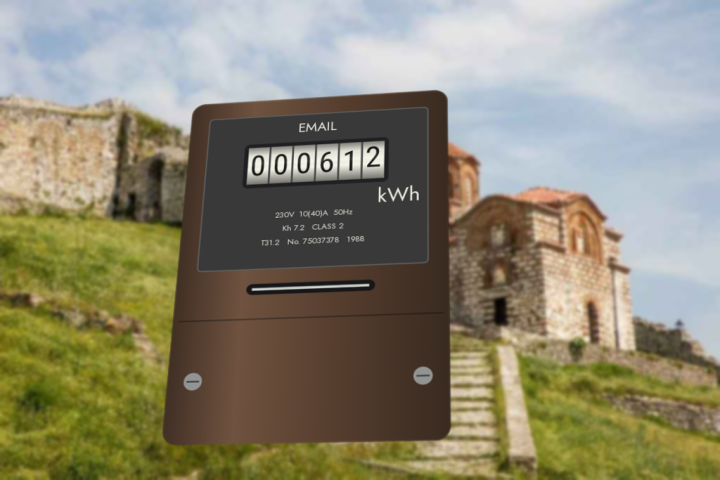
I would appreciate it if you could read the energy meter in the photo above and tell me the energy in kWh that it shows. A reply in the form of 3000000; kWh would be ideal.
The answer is 612; kWh
